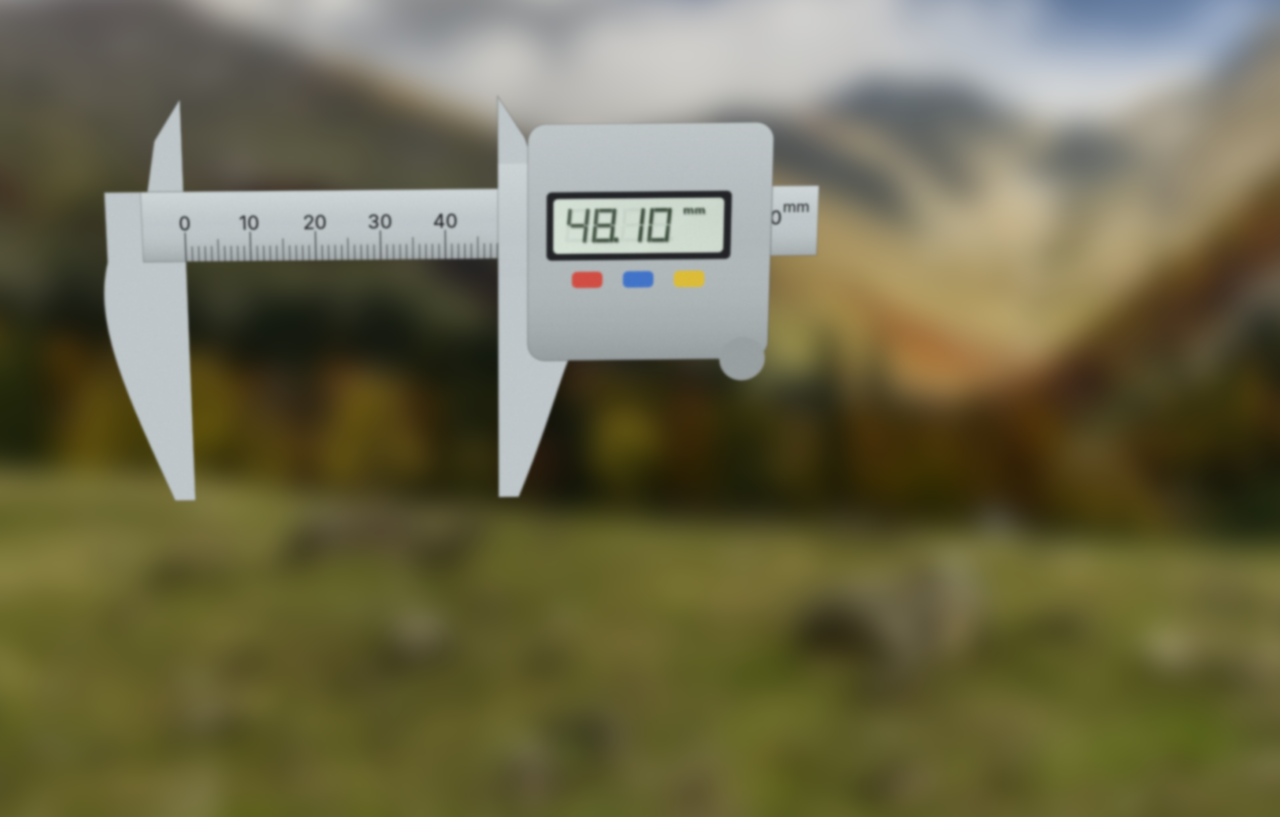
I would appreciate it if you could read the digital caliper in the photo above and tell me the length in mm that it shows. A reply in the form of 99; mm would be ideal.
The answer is 48.10; mm
